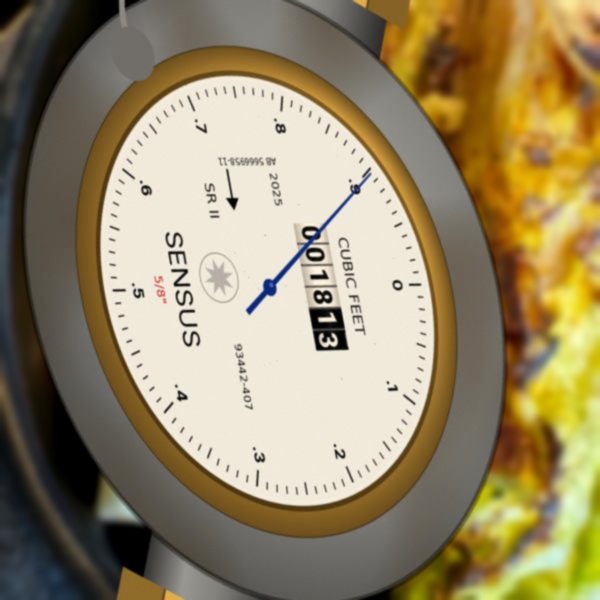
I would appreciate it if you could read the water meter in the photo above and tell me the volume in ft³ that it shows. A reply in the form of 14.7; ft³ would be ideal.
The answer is 1812.90; ft³
